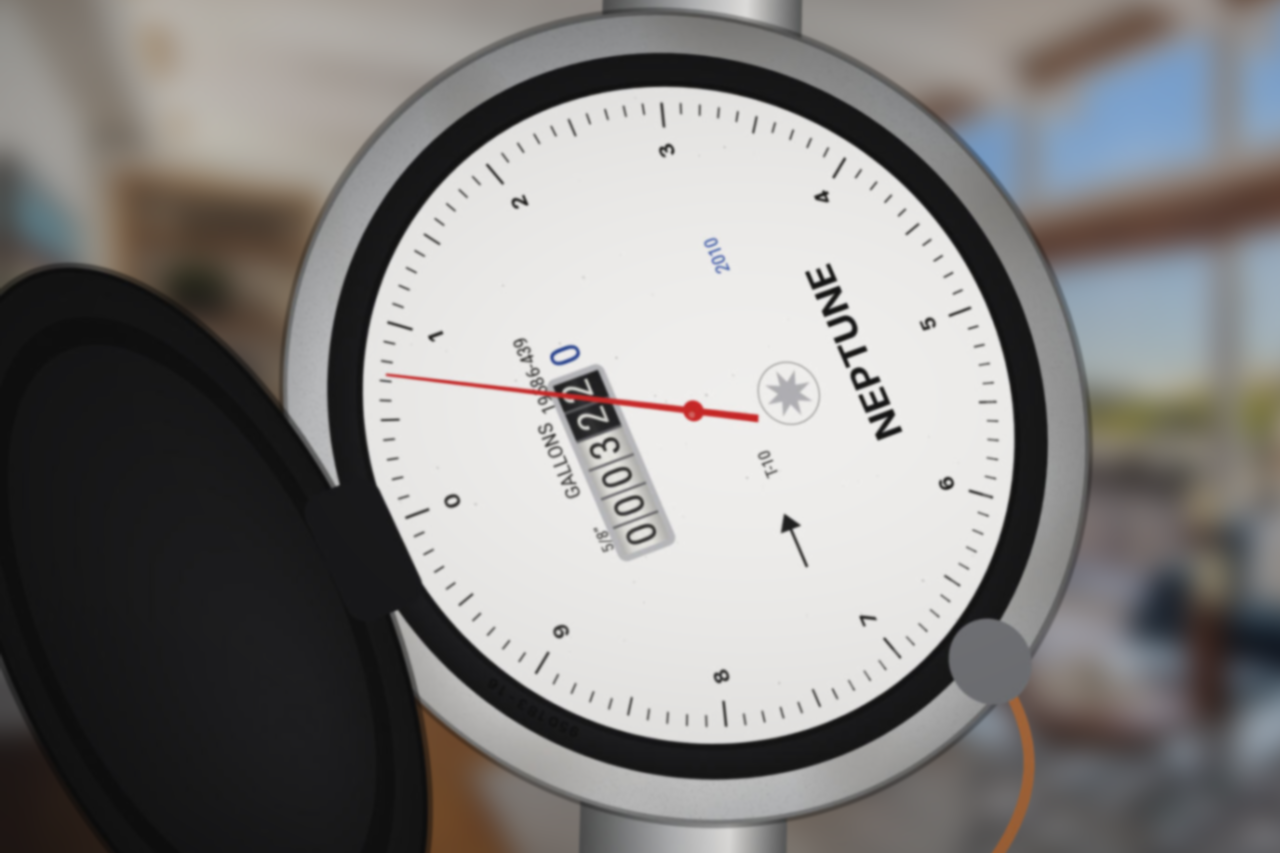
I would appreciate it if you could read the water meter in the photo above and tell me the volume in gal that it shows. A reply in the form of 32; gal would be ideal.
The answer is 3220.7; gal
